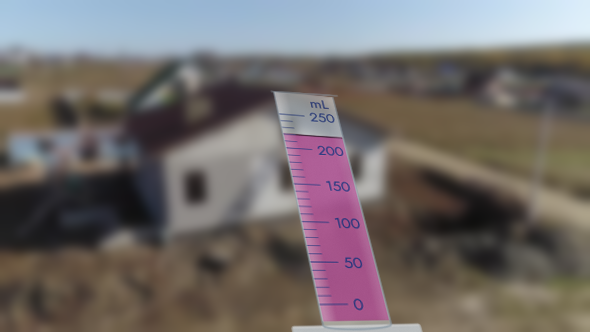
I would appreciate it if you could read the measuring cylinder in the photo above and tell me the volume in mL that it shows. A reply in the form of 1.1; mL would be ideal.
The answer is 220; mL
